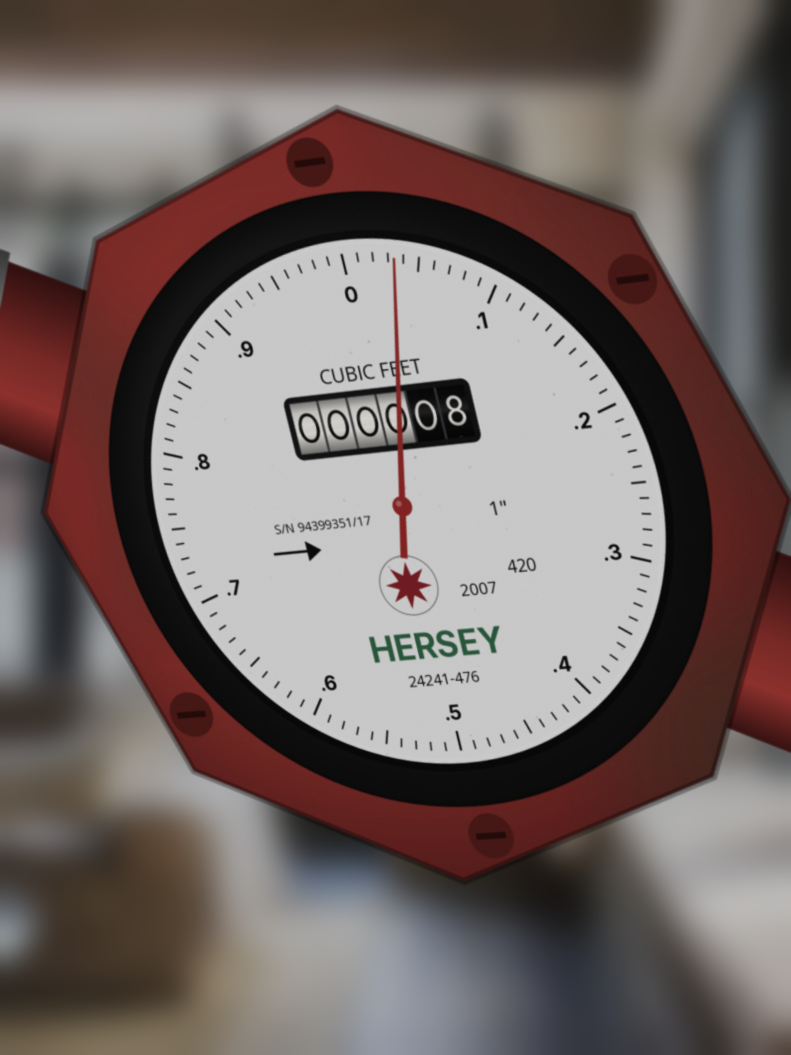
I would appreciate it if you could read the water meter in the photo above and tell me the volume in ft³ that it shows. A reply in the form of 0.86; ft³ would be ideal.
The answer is 8.03; ft³
